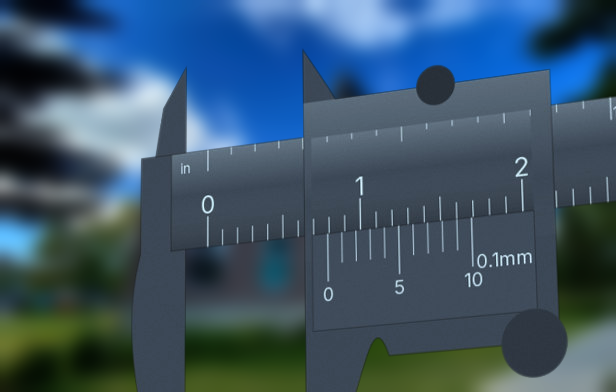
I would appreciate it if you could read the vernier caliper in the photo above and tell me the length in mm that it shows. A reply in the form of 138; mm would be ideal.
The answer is 7.9; mm
